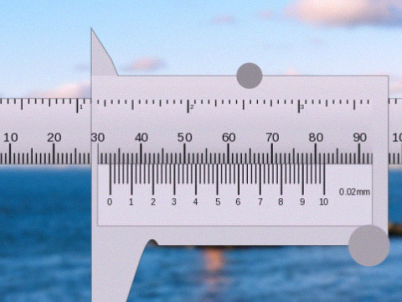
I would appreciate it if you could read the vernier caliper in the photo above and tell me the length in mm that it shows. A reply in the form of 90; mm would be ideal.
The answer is 33.0; mm
